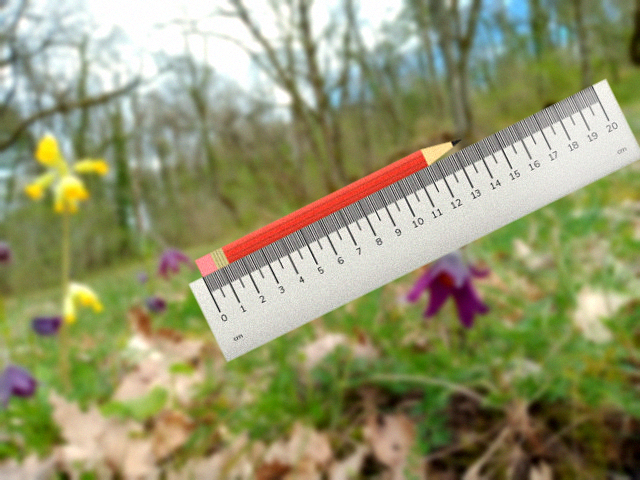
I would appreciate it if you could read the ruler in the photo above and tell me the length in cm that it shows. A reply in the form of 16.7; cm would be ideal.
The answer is 13.5; cm
